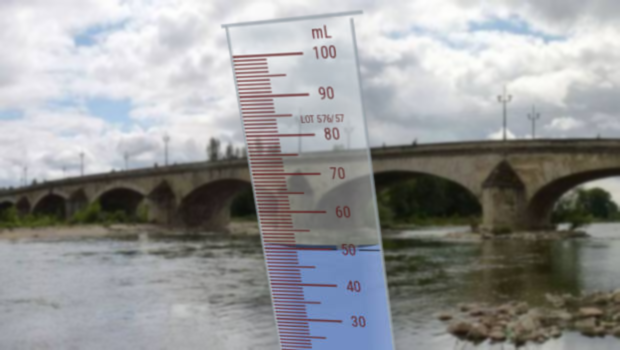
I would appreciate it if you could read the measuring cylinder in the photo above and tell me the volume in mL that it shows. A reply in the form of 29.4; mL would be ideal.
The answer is 50; mL
